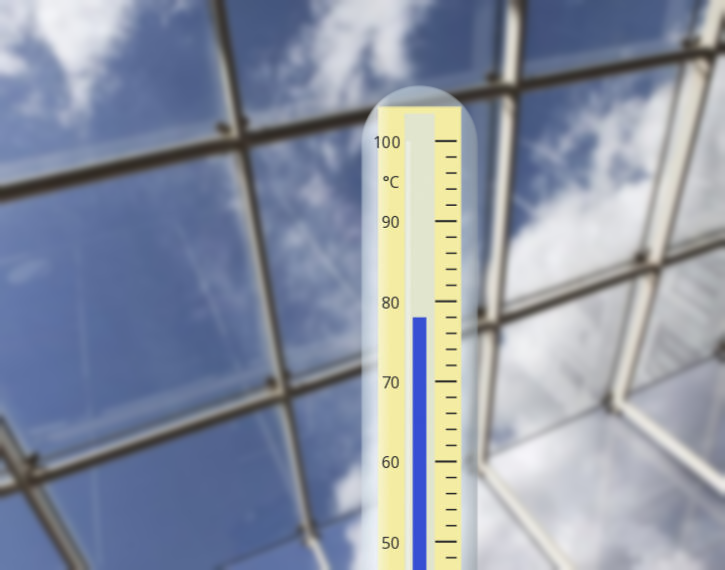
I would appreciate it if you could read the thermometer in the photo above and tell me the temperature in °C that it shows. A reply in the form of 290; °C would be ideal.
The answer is 78; °C
